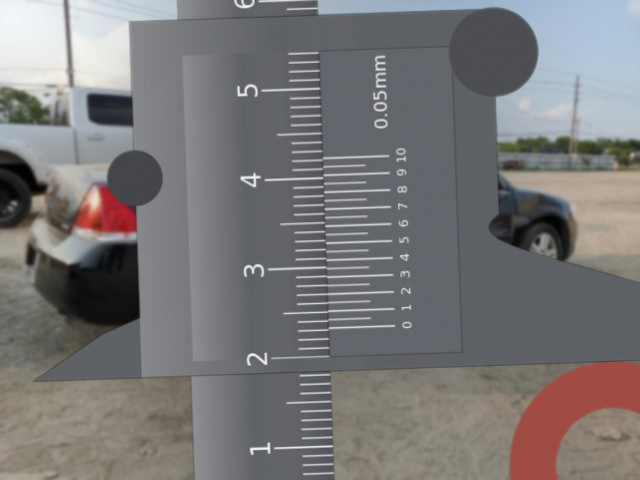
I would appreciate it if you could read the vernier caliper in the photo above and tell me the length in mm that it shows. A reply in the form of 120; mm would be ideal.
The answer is 23.2; mm
